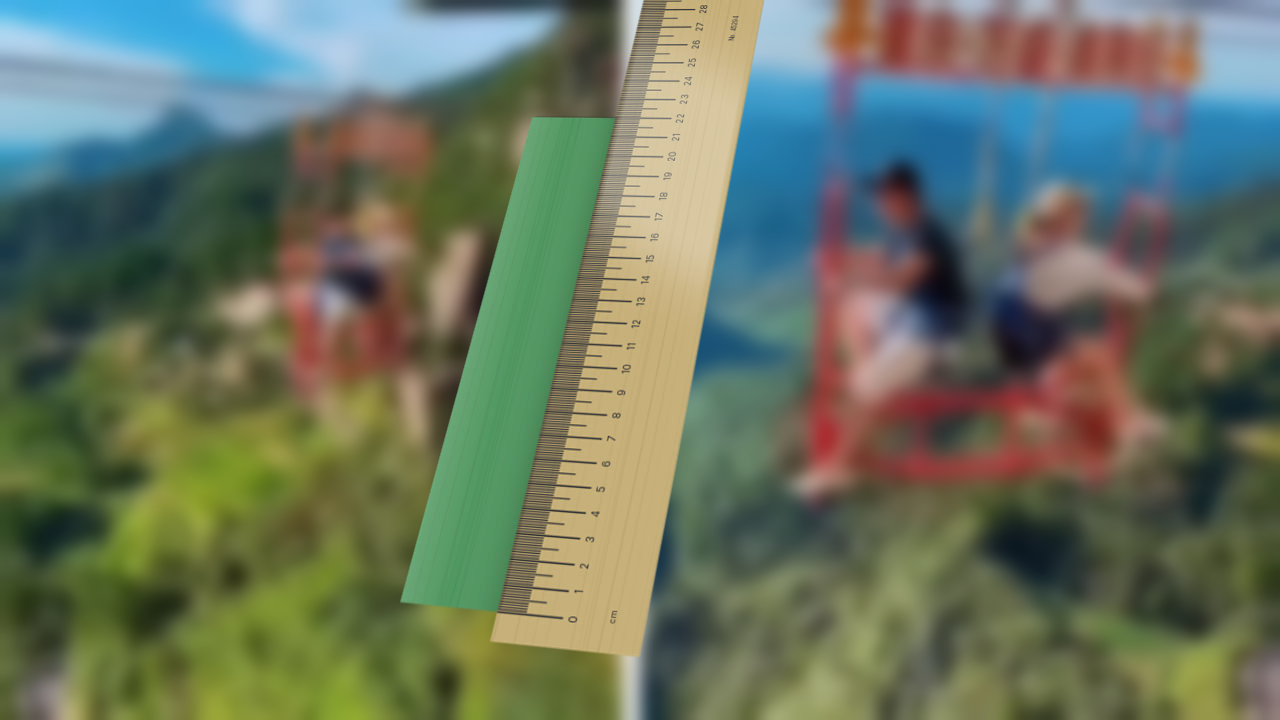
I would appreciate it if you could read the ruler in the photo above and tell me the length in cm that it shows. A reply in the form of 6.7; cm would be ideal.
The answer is 22; cm
